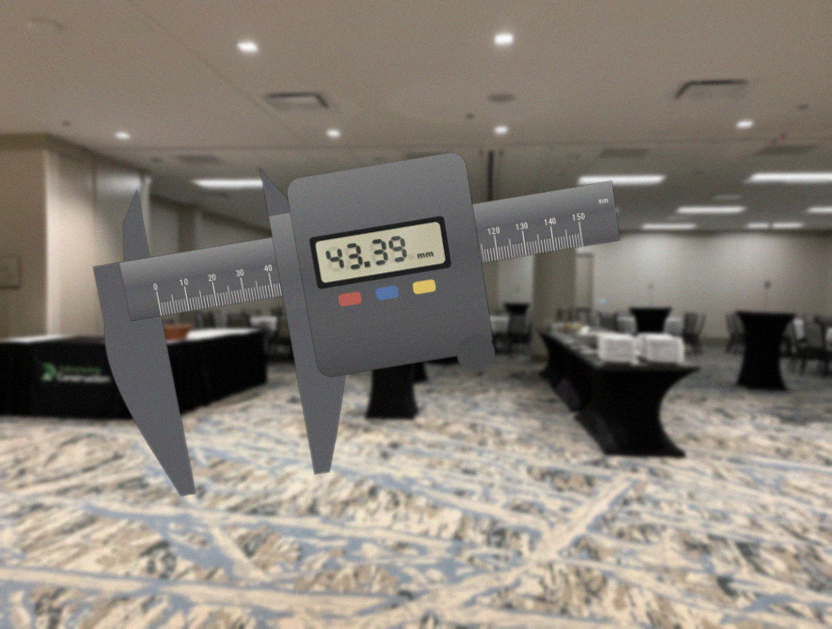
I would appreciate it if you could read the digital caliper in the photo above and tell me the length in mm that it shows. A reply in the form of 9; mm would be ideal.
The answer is 43.39; mm
